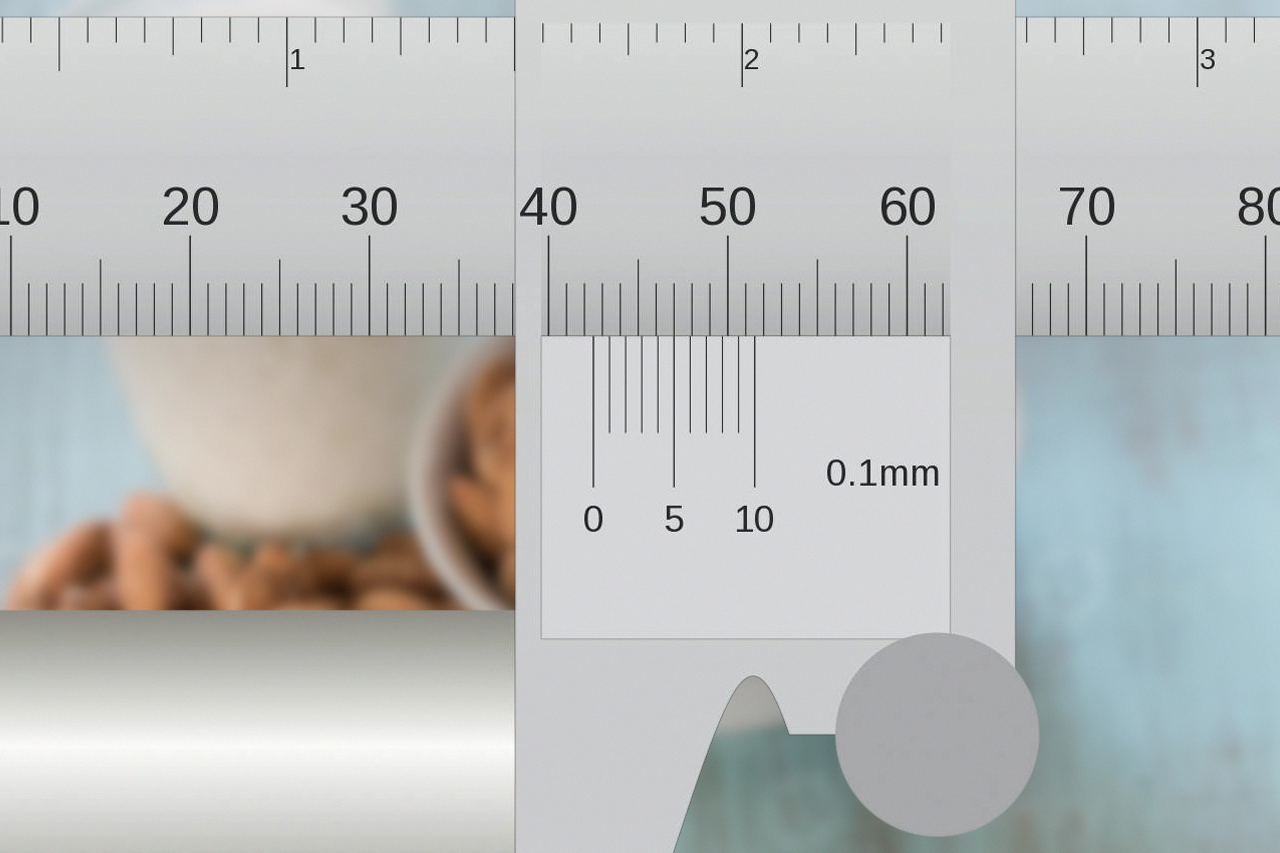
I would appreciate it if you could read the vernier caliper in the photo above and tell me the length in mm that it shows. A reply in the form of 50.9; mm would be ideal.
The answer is 42.5; mm
